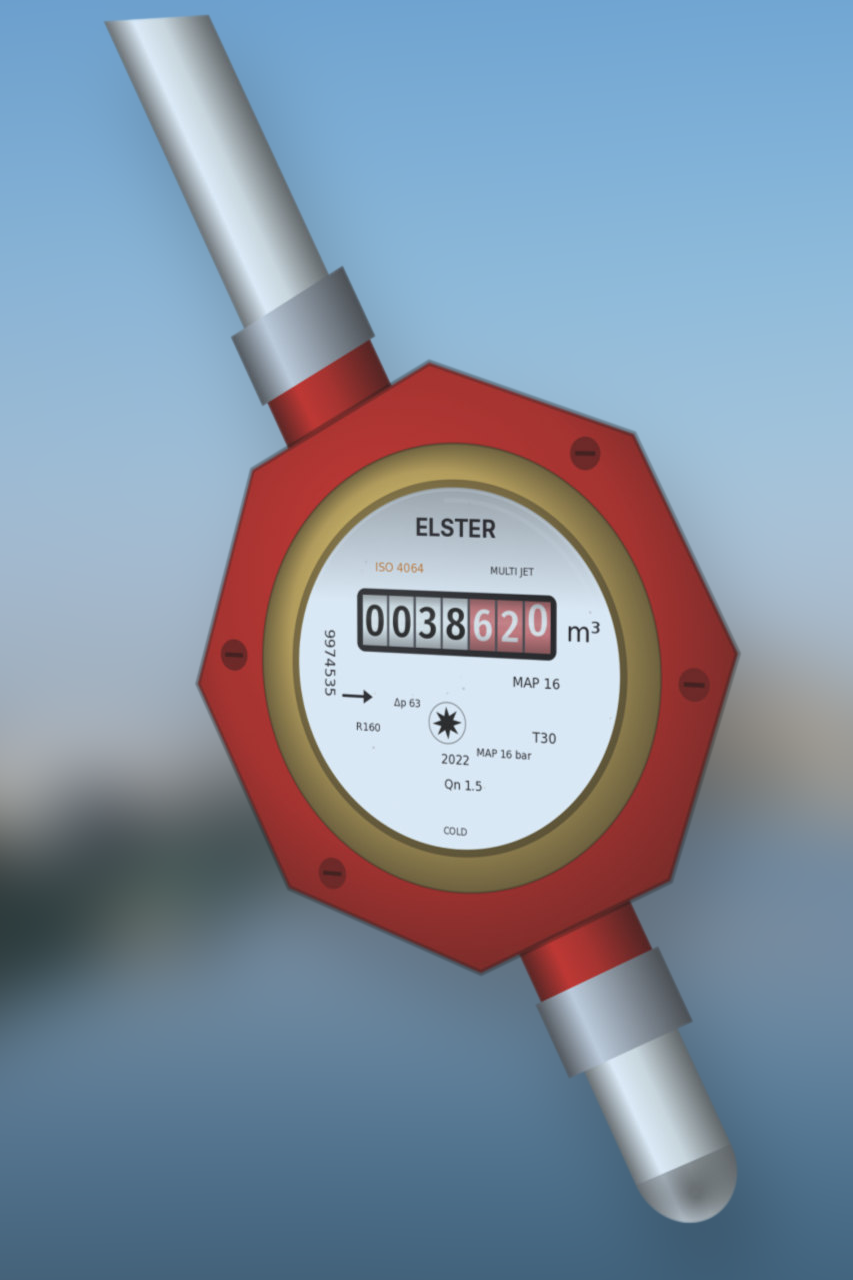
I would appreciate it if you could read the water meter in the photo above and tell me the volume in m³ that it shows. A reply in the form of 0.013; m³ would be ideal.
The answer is 38.620; m³
